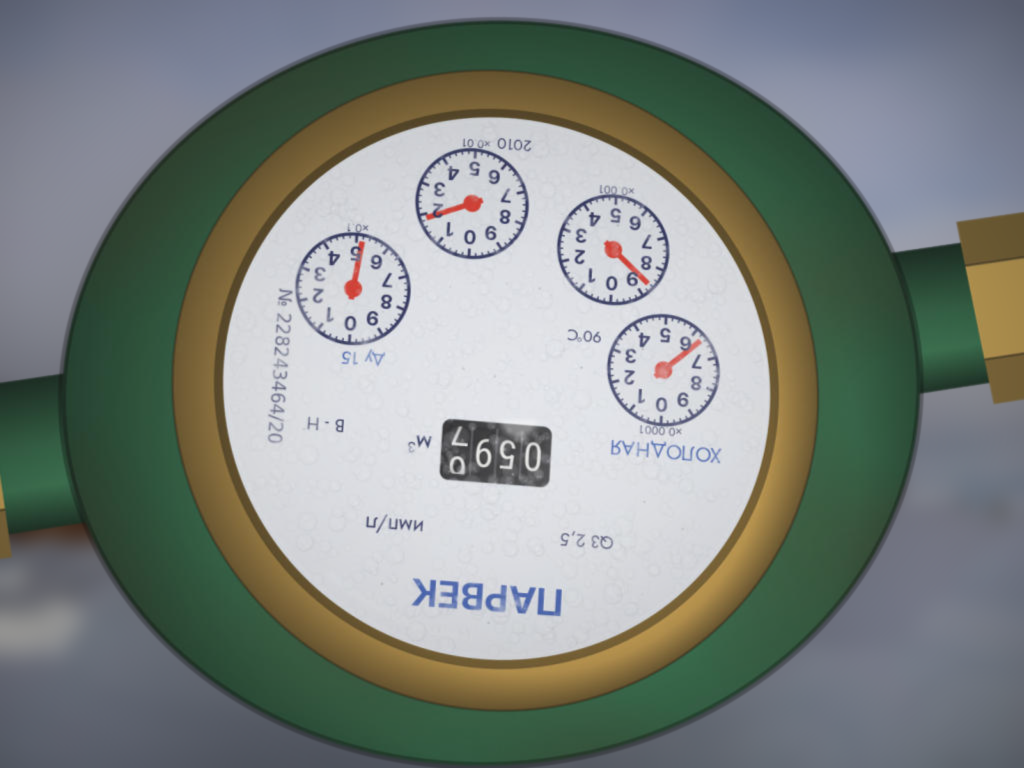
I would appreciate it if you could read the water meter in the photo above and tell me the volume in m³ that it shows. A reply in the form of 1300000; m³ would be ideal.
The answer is 596.5186; m³
